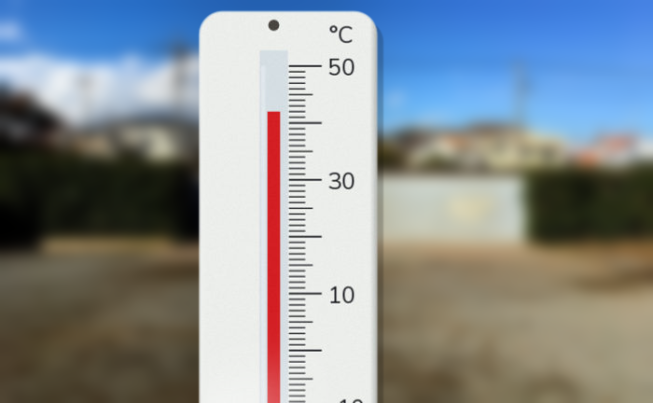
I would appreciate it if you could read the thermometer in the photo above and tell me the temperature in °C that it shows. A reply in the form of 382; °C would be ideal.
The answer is 42; °C
